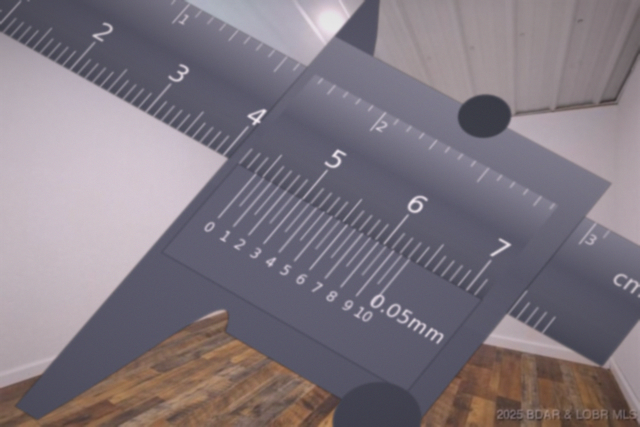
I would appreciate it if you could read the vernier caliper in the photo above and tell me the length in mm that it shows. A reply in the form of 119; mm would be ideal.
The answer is 44.2; mm
